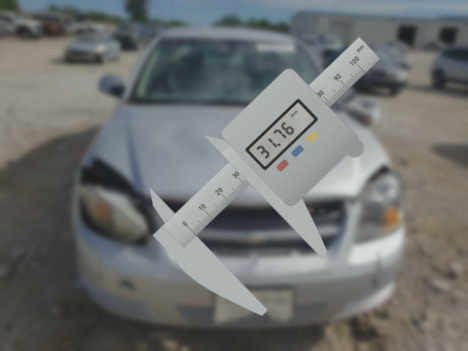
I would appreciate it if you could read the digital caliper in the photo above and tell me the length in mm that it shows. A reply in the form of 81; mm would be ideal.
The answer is 31.76; mm
